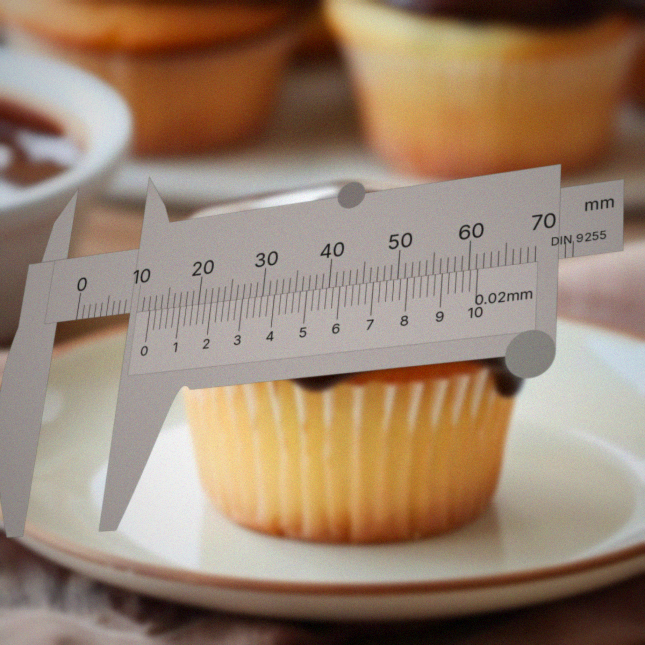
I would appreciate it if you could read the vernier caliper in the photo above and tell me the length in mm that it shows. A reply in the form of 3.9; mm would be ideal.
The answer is 12.2; mm
